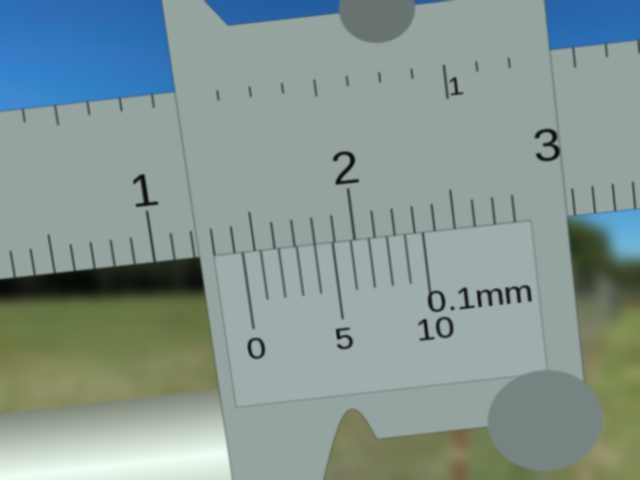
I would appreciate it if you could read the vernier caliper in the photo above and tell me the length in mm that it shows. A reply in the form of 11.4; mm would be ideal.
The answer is 14.4; mm
